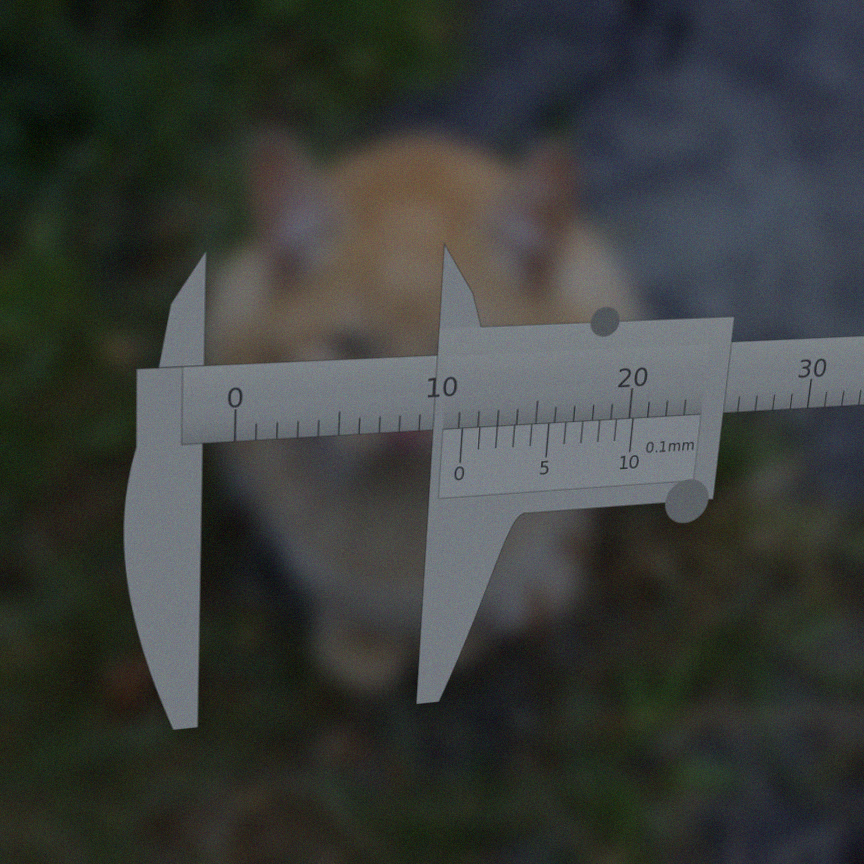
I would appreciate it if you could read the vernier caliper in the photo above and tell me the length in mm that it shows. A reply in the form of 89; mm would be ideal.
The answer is 11.2; mm
